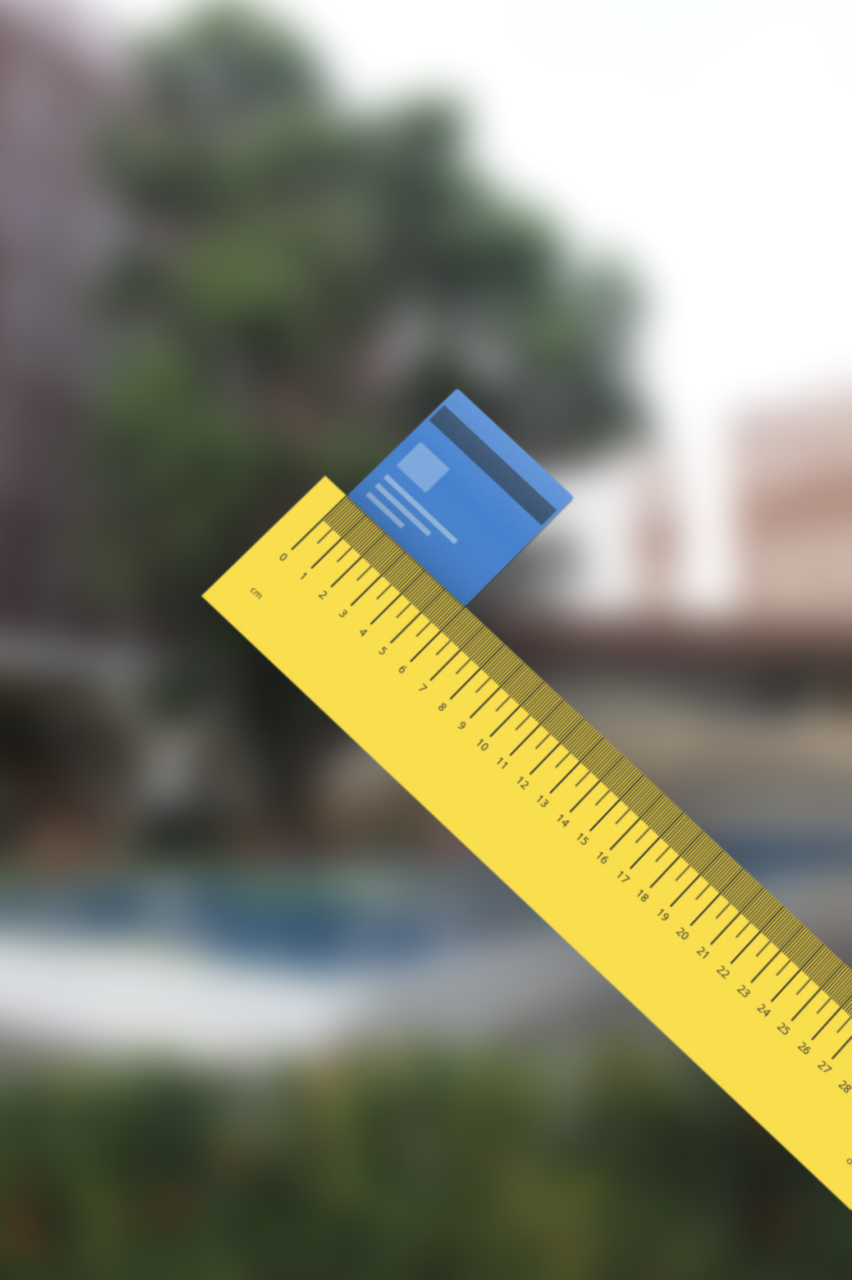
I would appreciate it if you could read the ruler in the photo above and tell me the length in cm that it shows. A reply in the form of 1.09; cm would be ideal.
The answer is 6; cm
